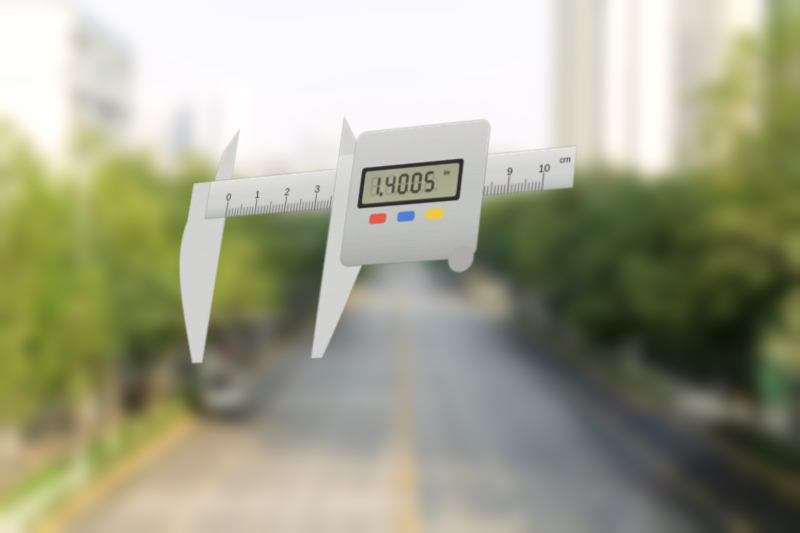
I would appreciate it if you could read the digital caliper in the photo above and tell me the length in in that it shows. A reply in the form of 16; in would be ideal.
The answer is 1.4005; in
